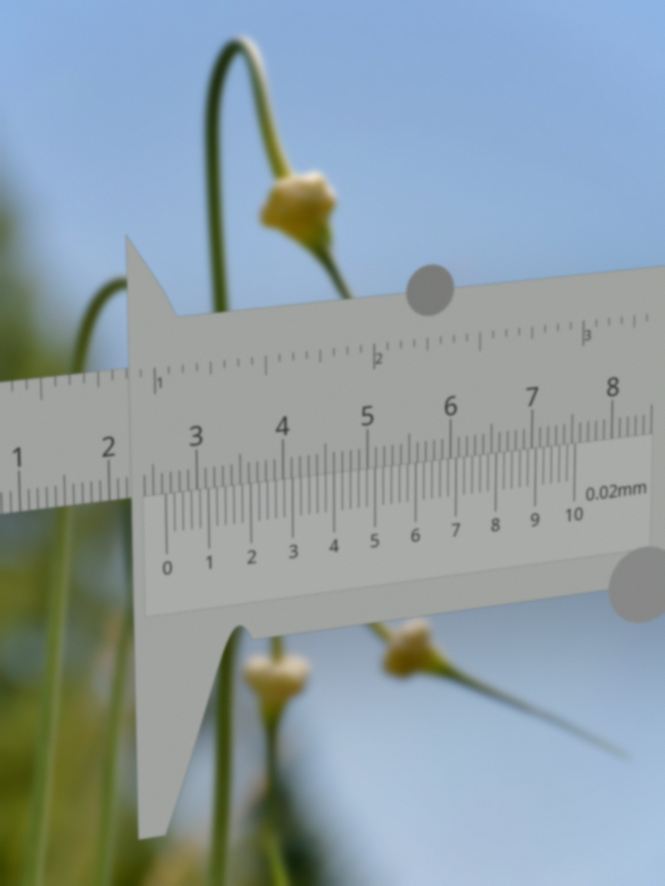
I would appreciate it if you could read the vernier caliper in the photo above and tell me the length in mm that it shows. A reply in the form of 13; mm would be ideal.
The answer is 26.4; mm
